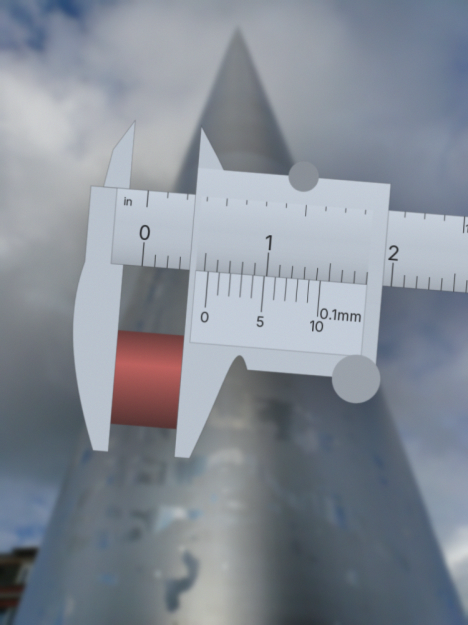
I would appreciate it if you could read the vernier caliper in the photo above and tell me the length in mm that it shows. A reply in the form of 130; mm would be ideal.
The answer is 5.3; mm
